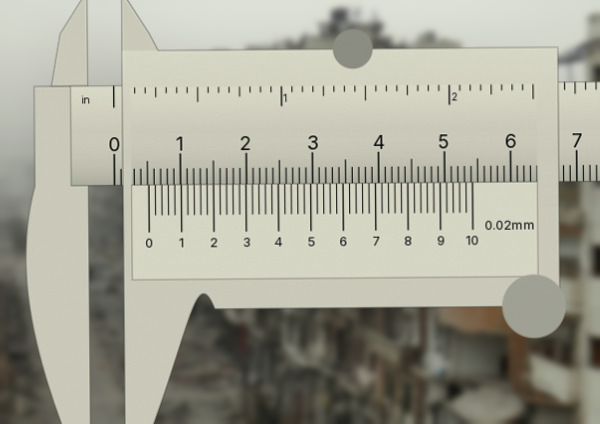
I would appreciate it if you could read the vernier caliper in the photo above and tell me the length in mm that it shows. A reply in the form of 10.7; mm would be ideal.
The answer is 5.2; mm
